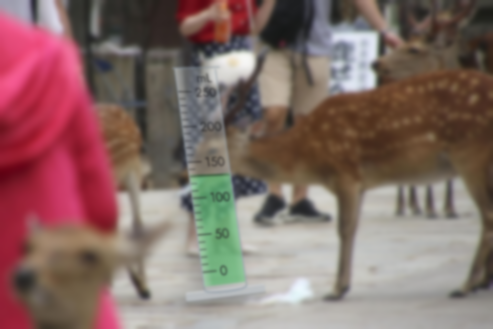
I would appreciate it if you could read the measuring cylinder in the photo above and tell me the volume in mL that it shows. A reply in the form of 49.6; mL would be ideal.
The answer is 130; mL
